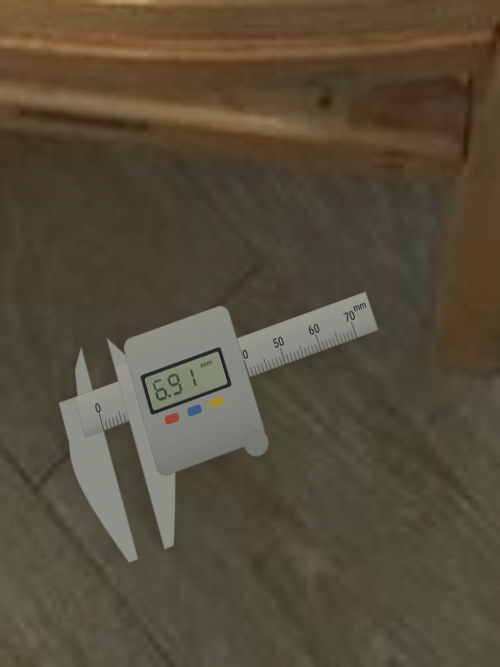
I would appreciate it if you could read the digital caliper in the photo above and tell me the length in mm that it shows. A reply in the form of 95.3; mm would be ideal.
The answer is 6.91; mm
